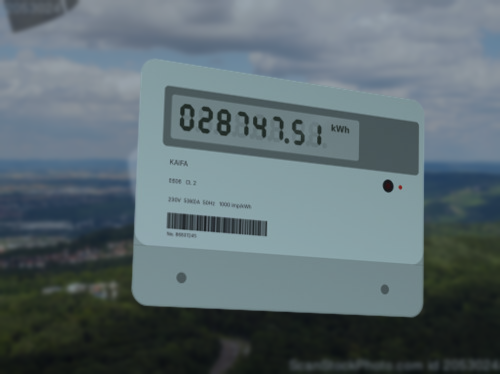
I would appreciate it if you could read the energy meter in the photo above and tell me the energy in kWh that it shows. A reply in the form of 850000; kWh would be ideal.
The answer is 28747.51; kWh
